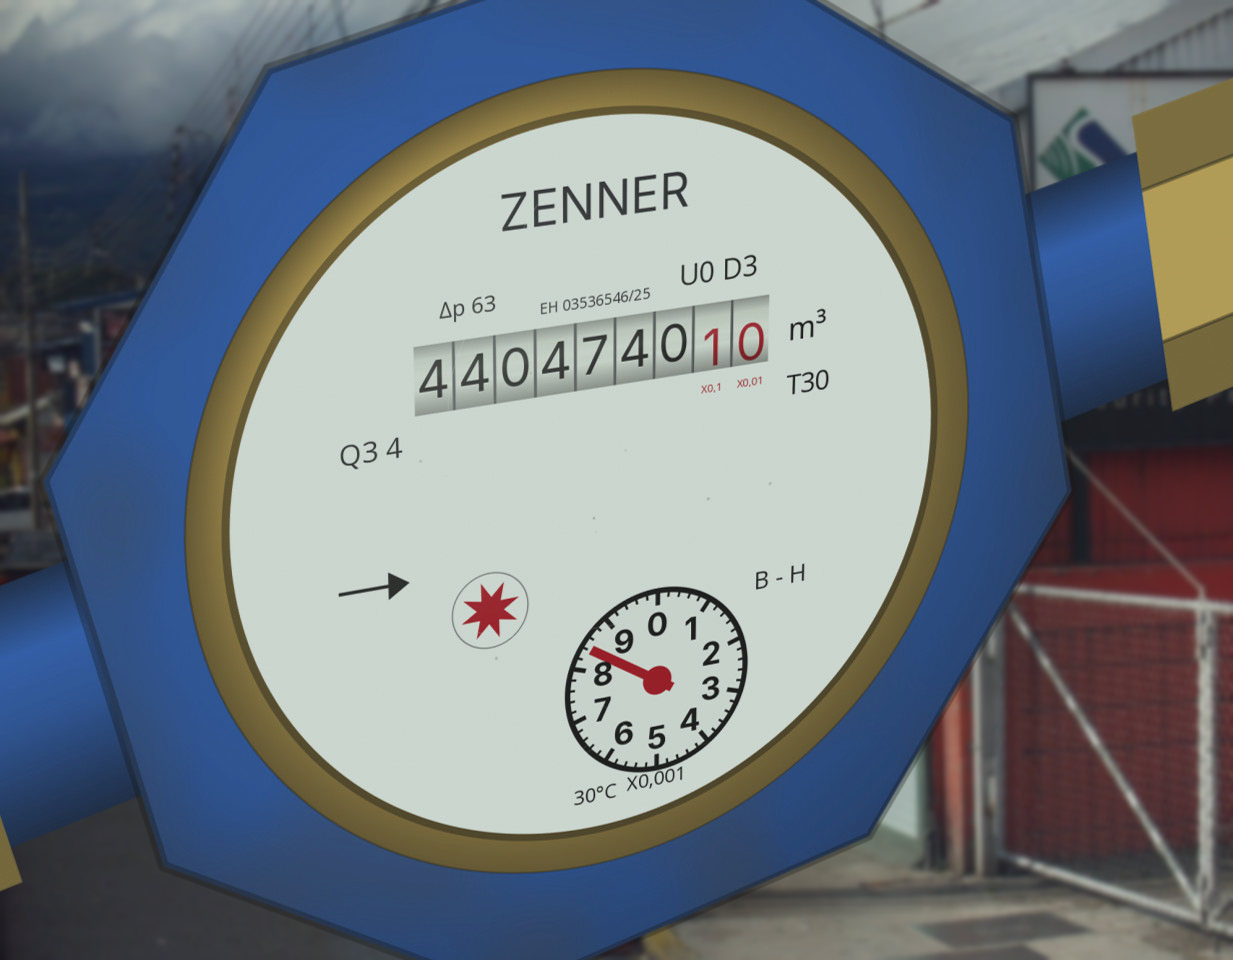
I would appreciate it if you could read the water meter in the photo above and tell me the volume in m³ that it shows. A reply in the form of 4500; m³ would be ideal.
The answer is 4404740.098; m³
